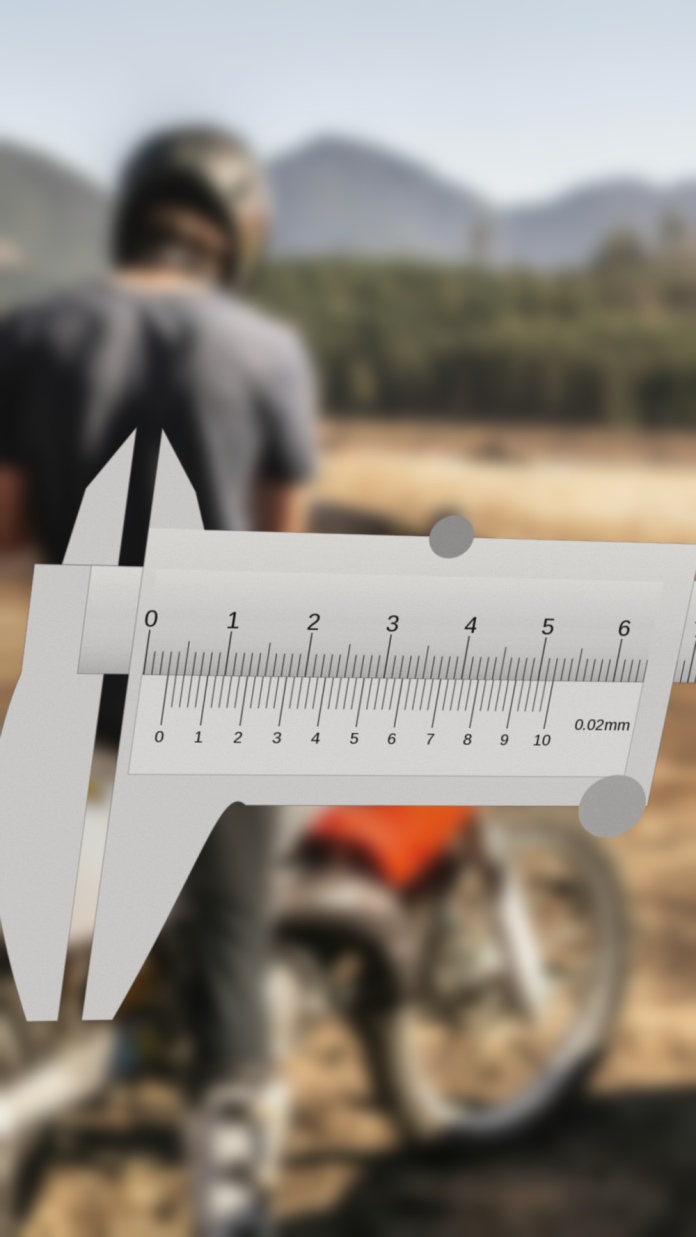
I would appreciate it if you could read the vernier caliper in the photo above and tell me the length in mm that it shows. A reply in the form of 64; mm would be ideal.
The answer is 3.0; mm
